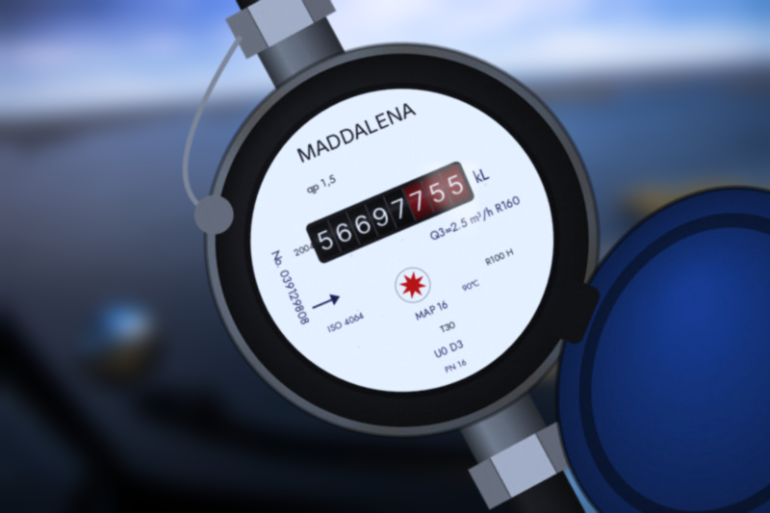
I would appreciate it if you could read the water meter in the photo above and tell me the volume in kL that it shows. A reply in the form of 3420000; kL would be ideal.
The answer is 56697.755; kL
